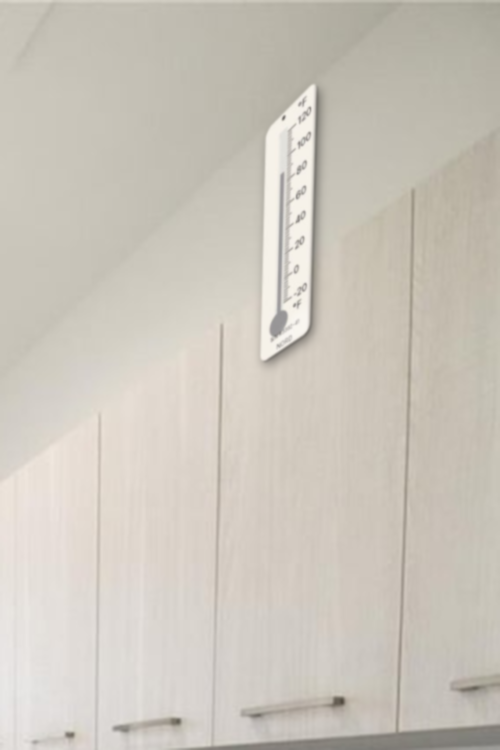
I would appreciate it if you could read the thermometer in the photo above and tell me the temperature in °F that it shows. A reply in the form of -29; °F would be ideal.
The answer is 90; °F
